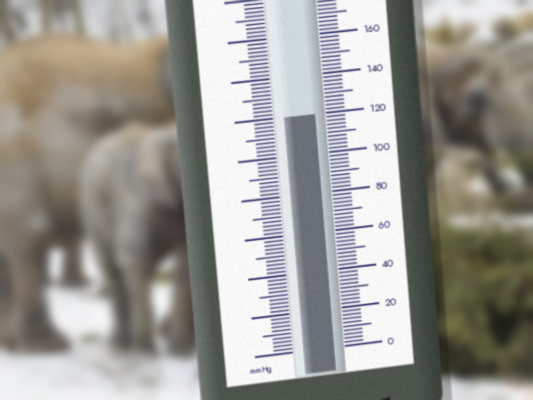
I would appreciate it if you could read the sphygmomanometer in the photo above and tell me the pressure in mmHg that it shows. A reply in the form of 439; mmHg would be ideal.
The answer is 120; mmHg
